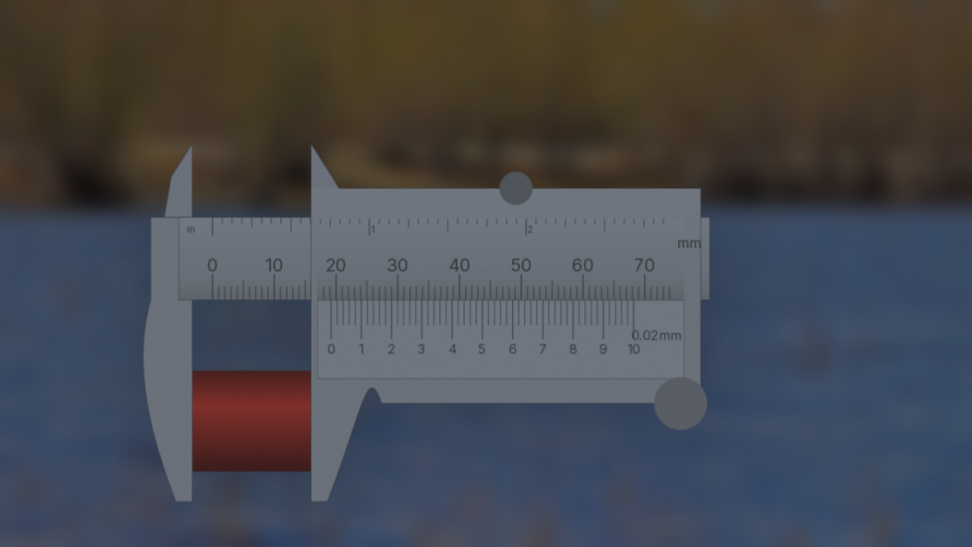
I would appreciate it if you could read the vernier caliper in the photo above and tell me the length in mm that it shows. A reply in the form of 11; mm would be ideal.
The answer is 19.2; mm
